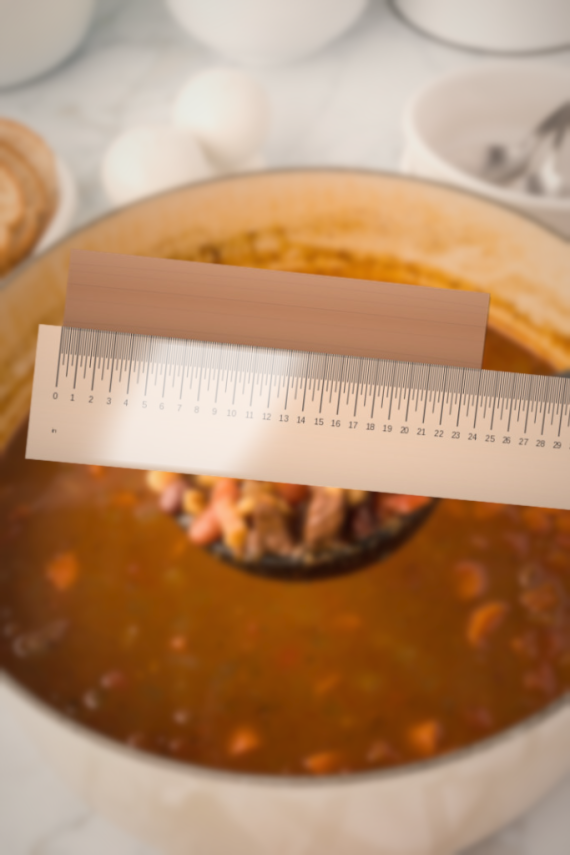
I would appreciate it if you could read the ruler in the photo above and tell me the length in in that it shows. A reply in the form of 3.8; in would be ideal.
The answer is 24; in
